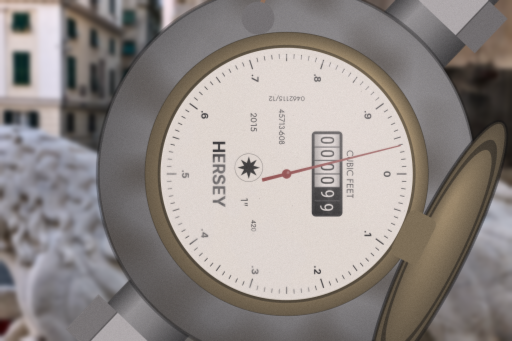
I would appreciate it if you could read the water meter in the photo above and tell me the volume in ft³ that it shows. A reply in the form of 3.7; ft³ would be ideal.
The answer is 98.96; ft³
